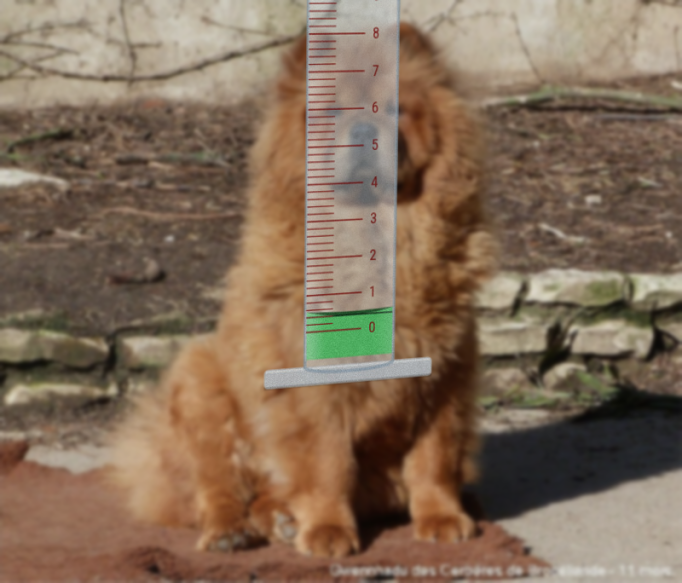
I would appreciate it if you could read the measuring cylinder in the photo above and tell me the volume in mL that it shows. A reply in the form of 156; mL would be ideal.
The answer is 0.4; mL
